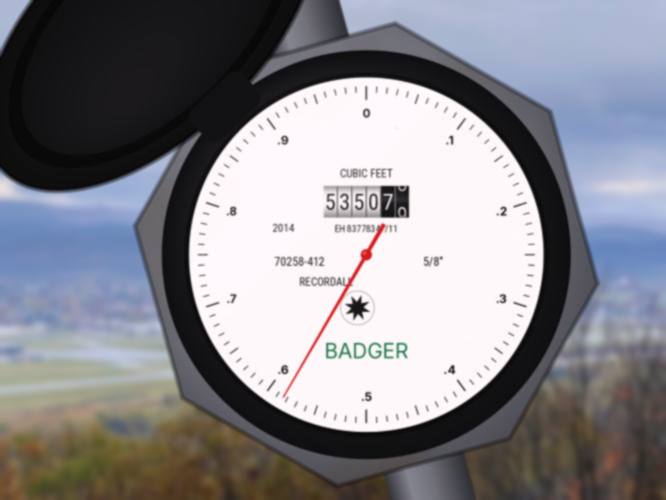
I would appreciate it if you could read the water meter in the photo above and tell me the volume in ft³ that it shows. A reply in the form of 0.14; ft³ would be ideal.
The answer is 535078.58; ft³
